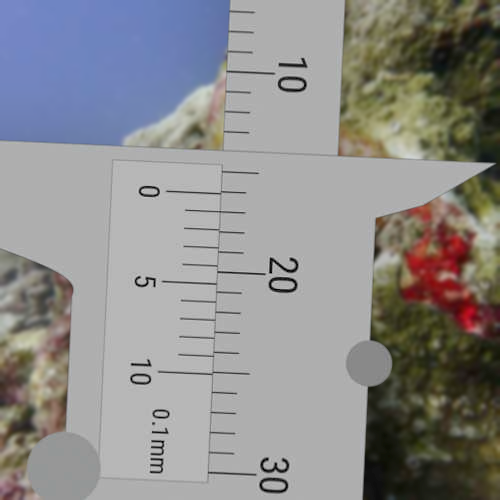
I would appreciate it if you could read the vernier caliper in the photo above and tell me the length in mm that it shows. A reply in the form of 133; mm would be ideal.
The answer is 16.1; mm
